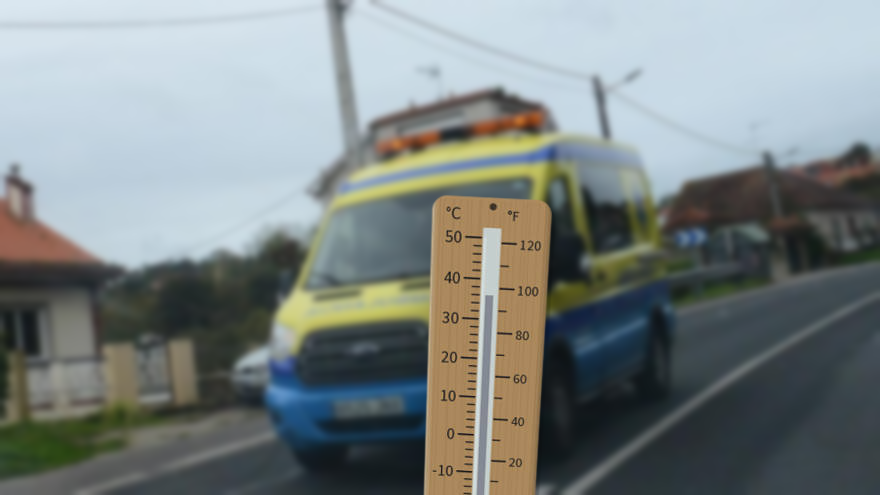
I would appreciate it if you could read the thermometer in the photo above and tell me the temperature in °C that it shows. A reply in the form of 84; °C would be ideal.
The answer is 36; °C
